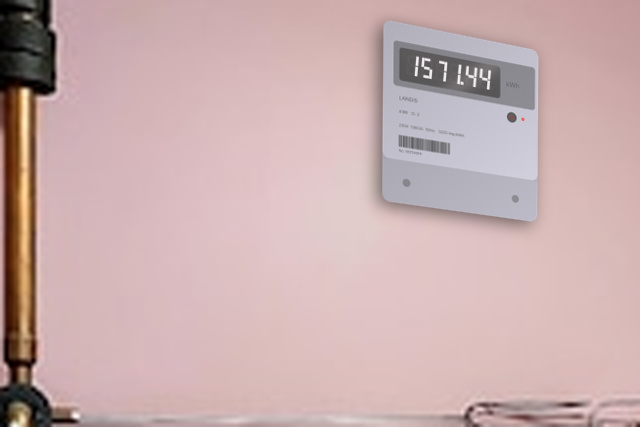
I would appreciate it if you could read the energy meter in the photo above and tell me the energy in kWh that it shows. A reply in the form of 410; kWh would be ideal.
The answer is 1571.44; kWh
